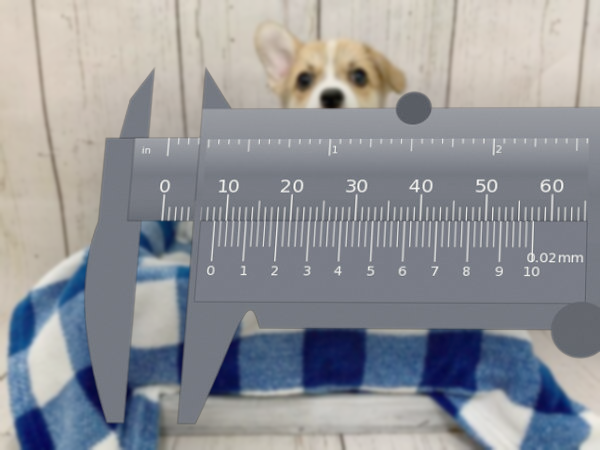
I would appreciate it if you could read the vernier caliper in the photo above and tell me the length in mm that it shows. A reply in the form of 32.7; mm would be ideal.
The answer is 8.2; mm
